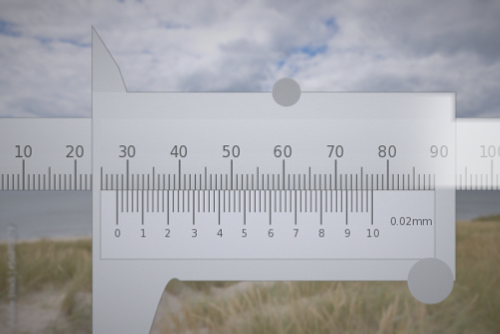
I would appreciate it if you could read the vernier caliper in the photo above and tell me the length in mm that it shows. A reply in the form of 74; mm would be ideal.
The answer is 28.0; mm
